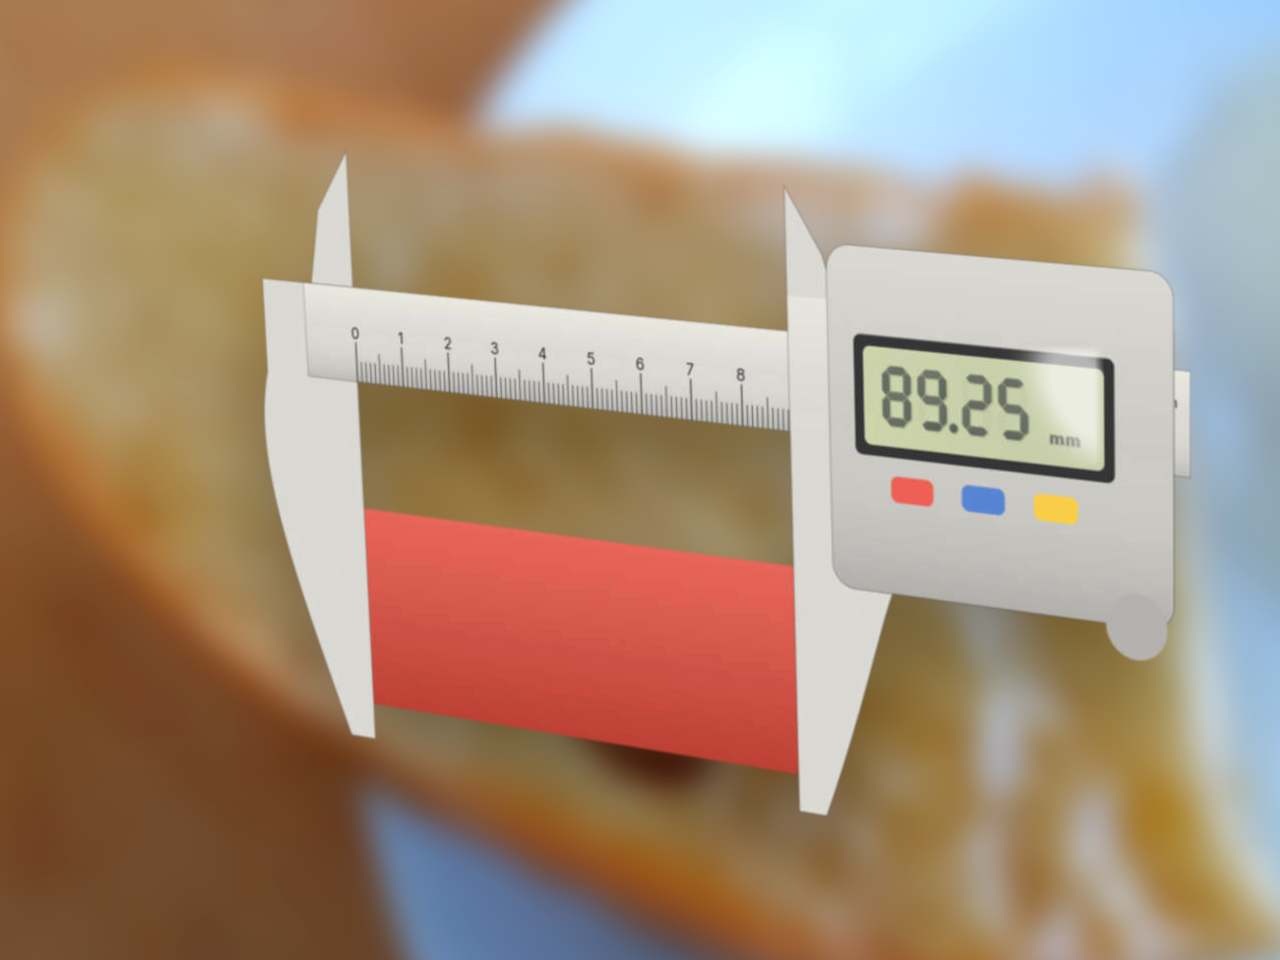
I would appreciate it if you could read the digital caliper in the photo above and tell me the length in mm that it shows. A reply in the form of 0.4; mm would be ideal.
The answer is 89.25; mm
